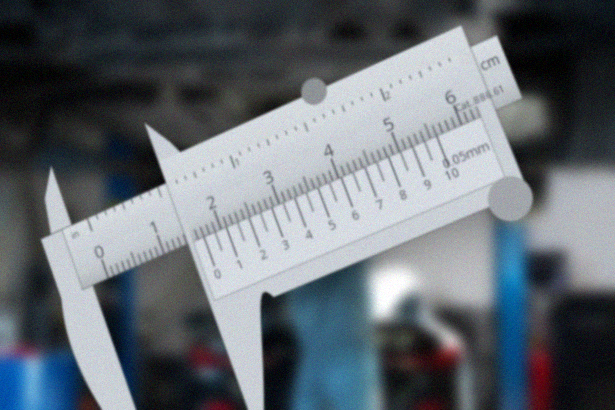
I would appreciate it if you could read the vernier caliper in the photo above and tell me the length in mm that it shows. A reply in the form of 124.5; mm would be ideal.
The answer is 17.0; mm
